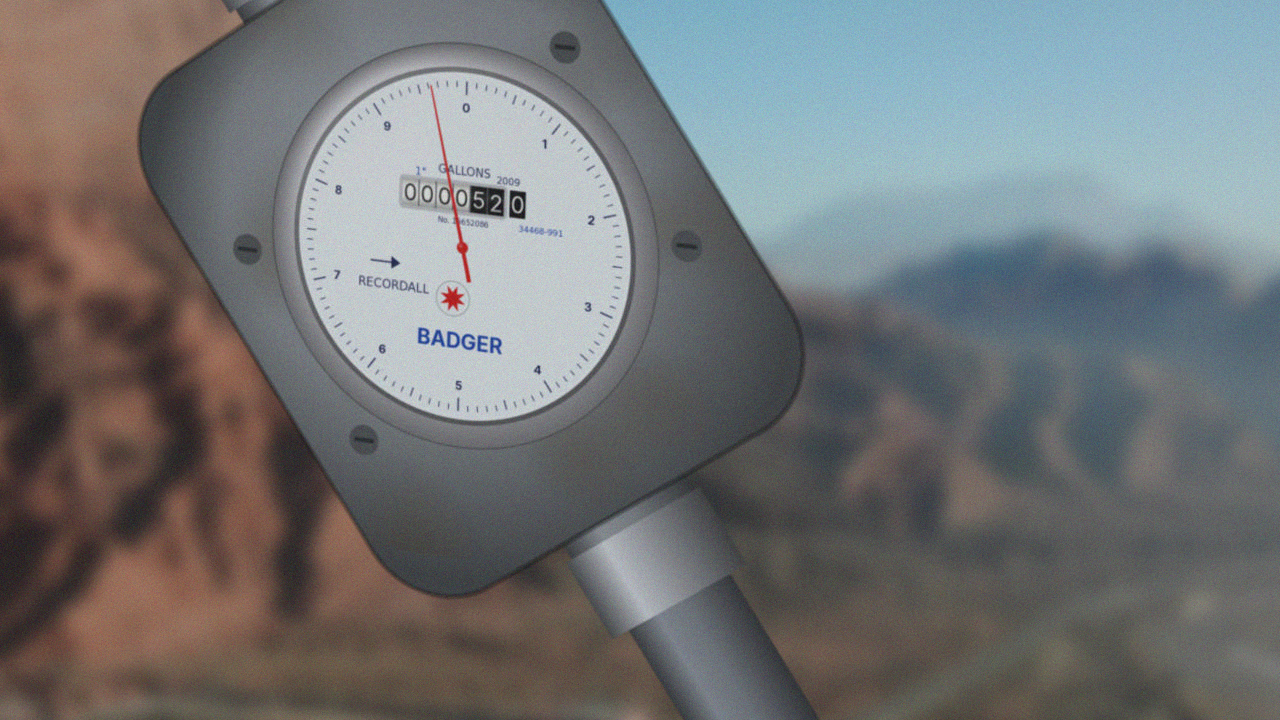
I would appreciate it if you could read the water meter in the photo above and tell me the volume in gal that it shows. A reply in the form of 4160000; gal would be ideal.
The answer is 519.6; gal
